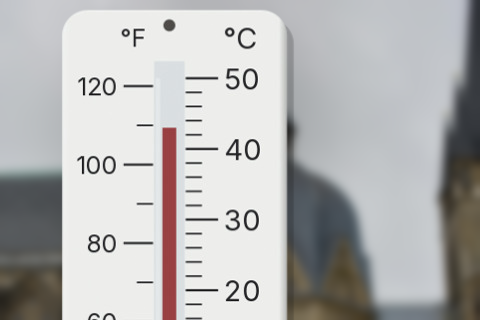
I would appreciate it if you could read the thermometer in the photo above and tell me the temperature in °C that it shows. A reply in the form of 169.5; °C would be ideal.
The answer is 43; °C
